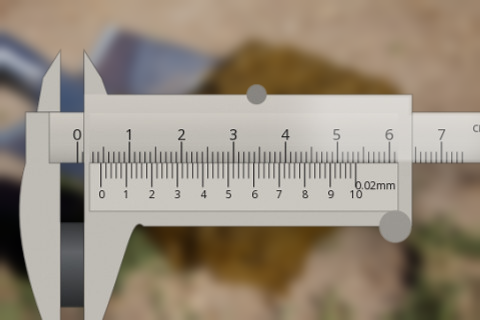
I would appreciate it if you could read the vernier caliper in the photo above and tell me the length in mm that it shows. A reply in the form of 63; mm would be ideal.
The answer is 4.5; mm
